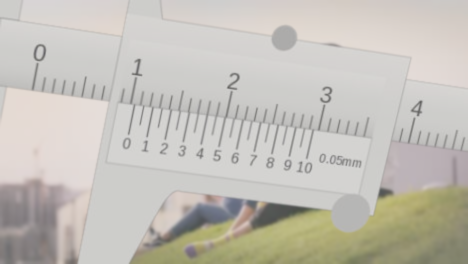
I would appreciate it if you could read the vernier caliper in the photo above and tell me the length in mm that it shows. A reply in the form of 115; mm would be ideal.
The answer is 10.4; mm
